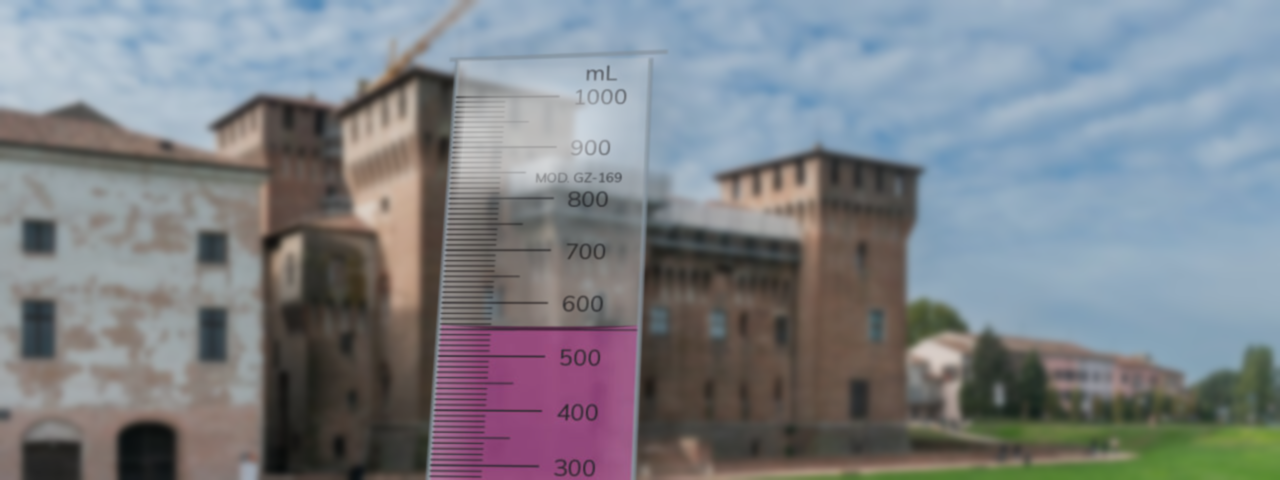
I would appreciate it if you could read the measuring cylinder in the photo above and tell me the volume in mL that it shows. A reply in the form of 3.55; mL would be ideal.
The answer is 550; mL
